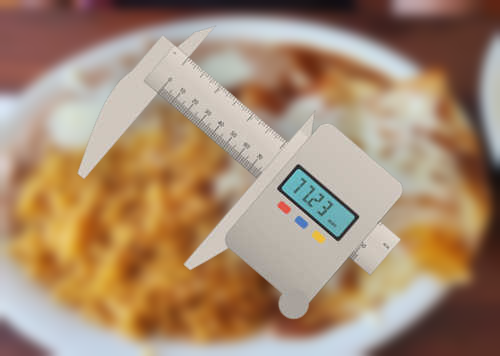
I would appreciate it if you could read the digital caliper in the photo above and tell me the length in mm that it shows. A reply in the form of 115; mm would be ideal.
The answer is 77.23; mm
